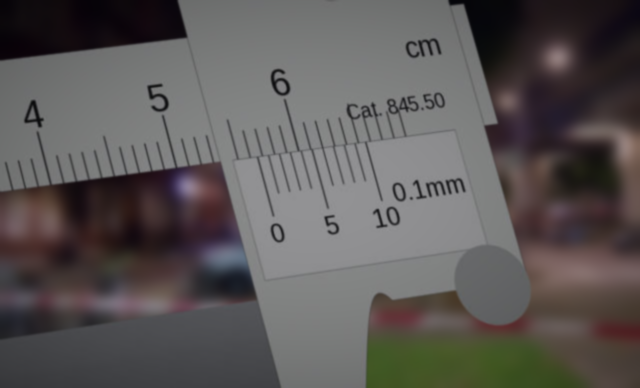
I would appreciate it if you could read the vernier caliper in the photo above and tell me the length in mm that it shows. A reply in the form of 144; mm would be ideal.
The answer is 56.6; mm
